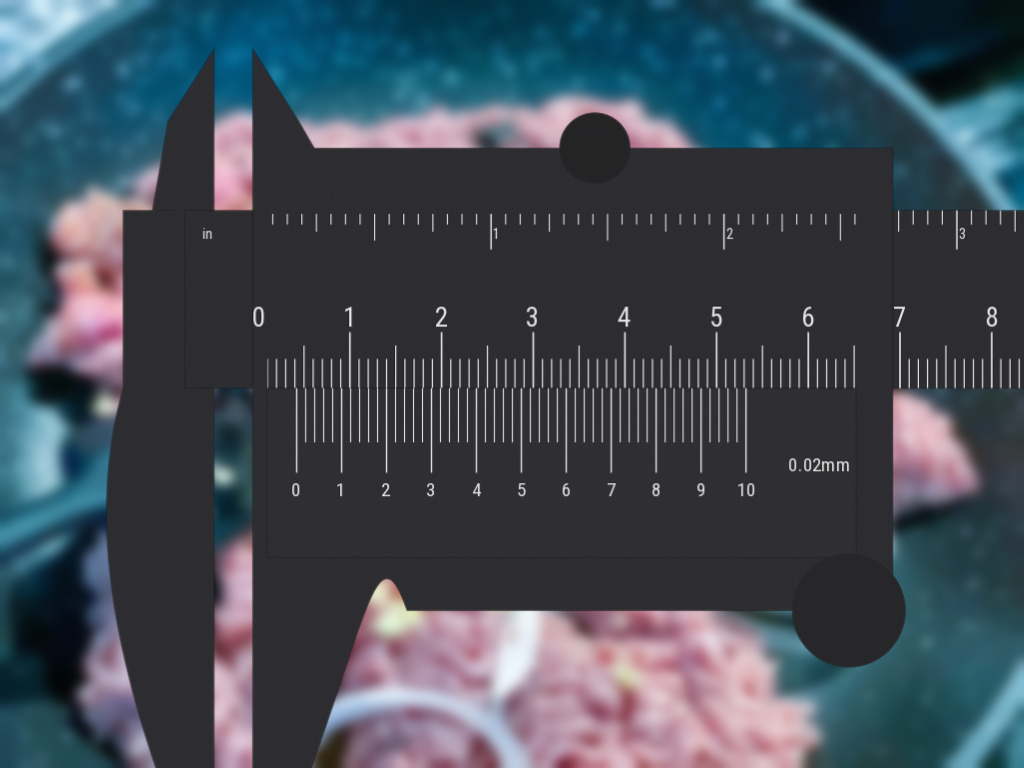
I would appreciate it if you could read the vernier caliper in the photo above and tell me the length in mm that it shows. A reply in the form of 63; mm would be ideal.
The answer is 4.2; mm
